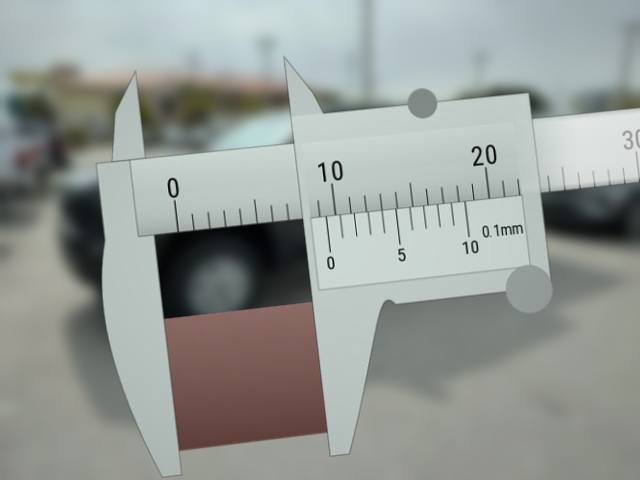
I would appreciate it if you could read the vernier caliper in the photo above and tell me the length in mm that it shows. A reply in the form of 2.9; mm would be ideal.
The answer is 9.4; mm
